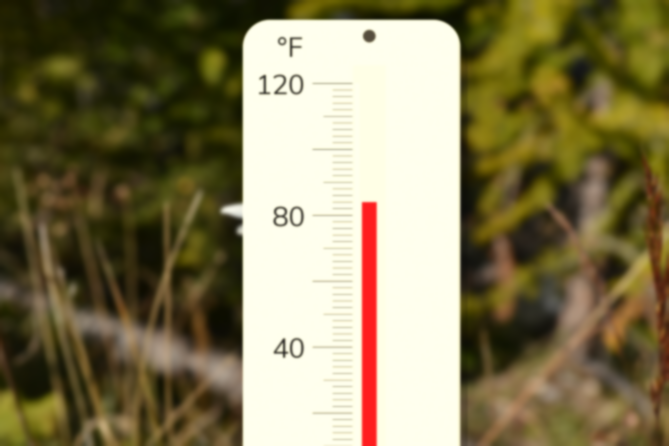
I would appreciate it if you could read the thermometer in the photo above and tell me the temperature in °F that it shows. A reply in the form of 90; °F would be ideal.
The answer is 84; °F
